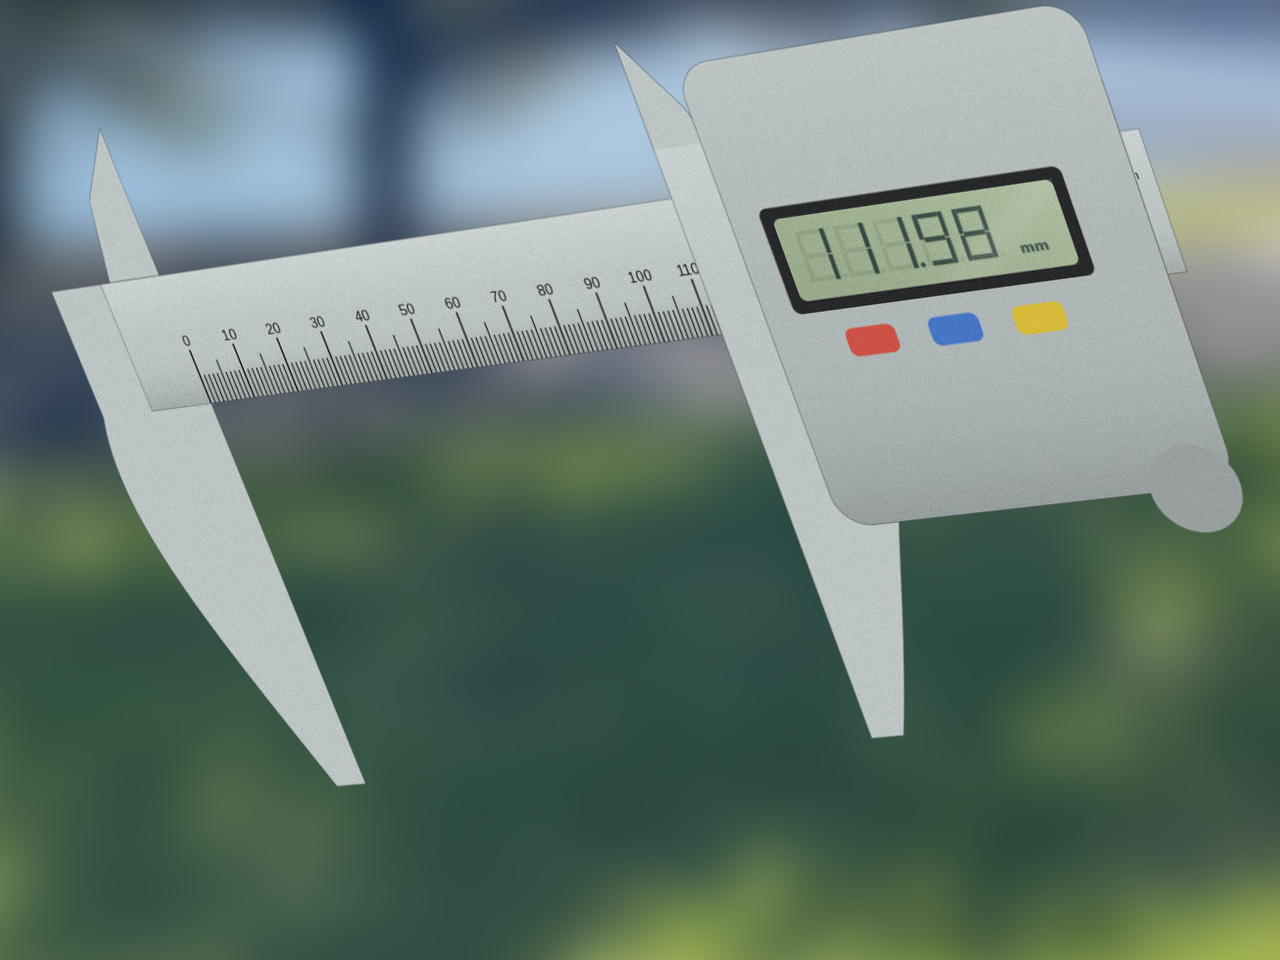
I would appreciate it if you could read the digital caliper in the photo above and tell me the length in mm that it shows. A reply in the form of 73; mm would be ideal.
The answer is 111.98; mm
